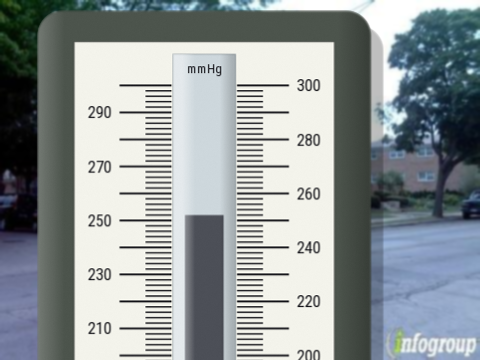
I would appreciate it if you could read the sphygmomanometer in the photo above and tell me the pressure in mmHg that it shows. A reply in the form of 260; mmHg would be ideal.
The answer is 252; mmHg
